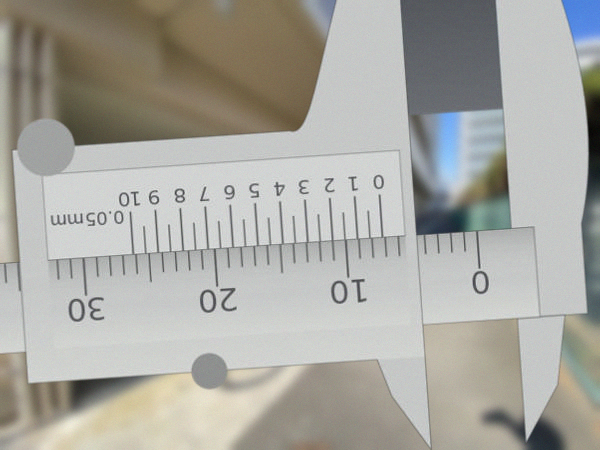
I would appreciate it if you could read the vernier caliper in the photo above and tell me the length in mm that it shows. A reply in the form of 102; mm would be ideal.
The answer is 7.2; mm
